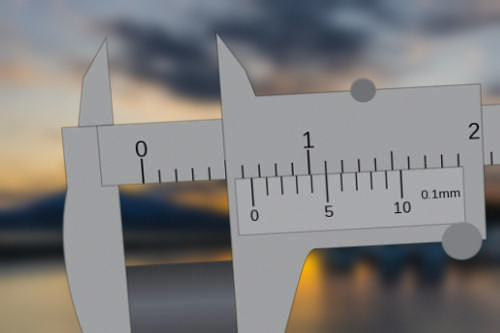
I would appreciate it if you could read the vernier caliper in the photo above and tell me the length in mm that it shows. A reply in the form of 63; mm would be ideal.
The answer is 6.5; mm
